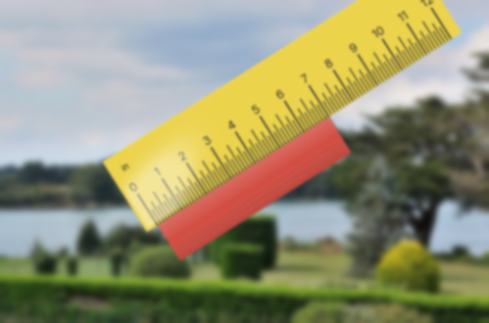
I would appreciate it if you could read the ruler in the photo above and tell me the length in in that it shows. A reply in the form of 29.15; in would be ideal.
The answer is 7; in
